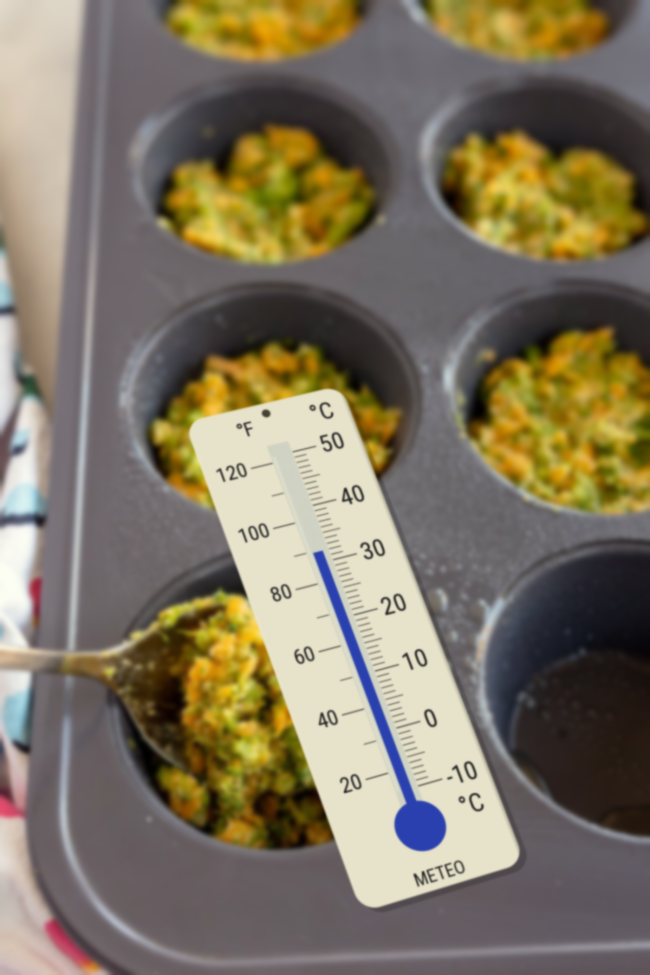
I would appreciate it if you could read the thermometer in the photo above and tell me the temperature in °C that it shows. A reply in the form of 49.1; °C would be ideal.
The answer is 32; °C
